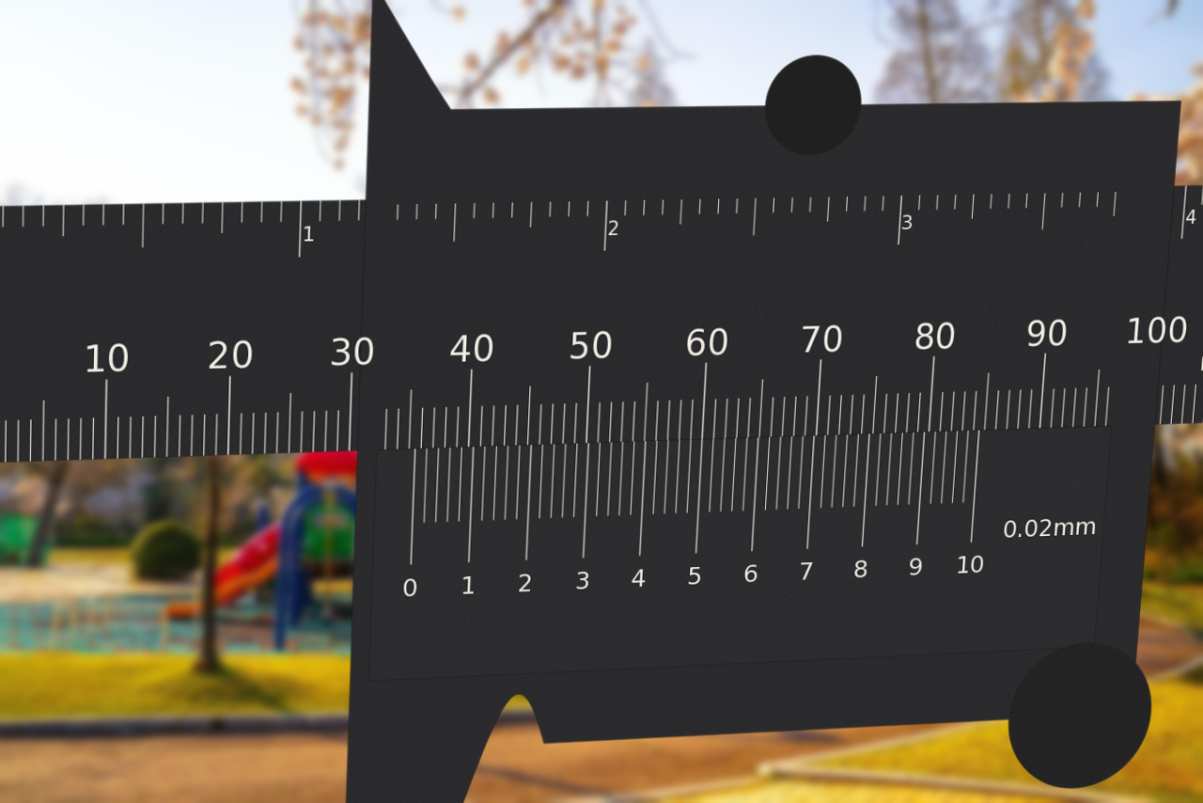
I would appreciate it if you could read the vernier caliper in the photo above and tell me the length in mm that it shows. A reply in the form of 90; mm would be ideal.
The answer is 35.5; mm
